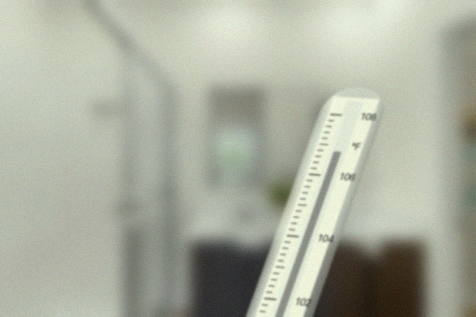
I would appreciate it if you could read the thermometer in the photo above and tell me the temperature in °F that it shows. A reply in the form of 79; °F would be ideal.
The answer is 106.8; °F
